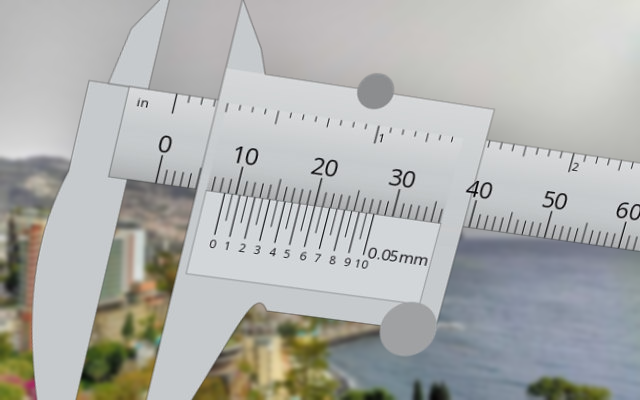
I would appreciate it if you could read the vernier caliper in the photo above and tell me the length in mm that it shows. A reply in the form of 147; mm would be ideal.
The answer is 8.6; mm
